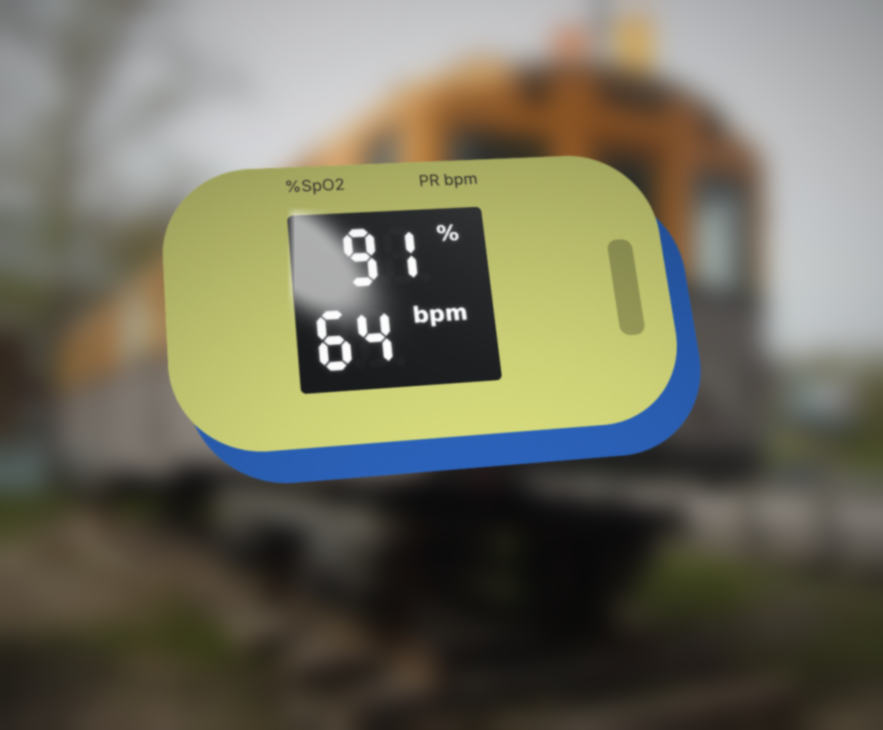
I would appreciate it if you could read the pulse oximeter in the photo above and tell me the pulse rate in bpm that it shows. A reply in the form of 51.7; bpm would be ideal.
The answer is 64; bpm
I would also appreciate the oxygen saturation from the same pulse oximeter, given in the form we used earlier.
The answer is 91; %
